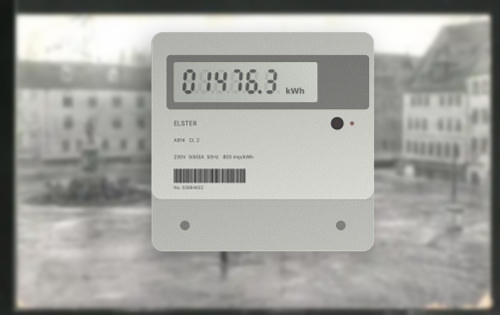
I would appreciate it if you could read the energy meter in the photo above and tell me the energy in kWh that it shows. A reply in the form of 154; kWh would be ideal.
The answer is 1476.3; kWh
